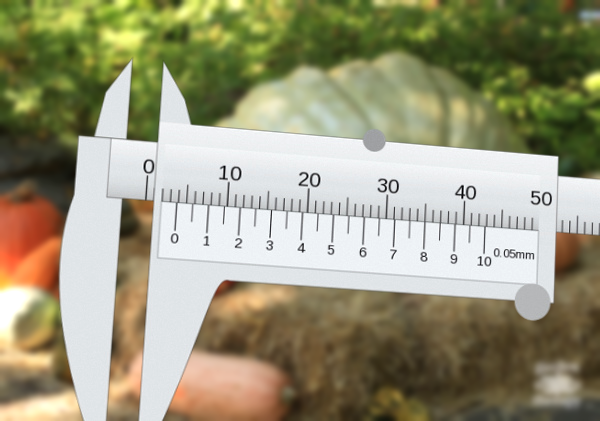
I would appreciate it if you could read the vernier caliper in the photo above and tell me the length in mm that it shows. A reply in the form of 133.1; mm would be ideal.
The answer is 3.8; mm
